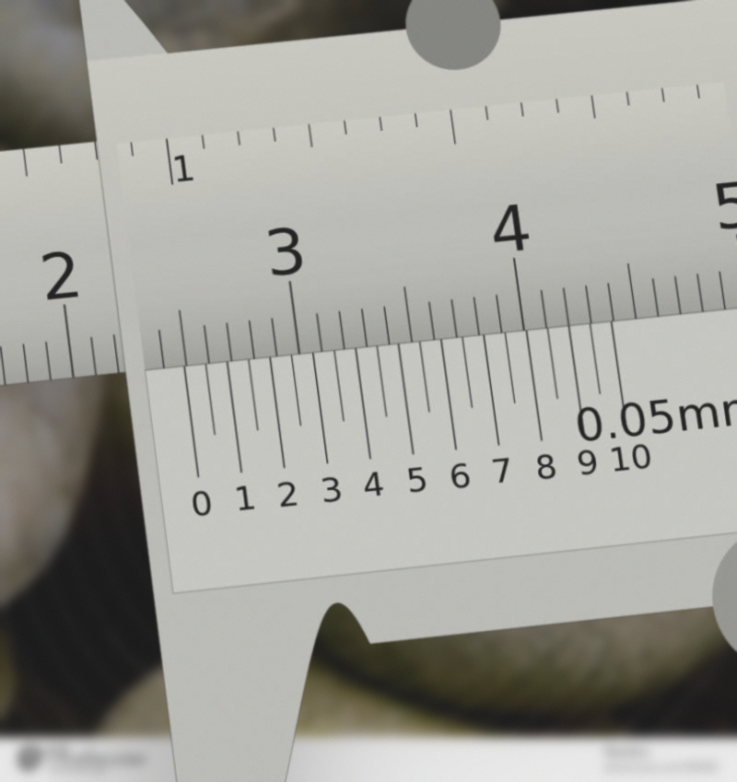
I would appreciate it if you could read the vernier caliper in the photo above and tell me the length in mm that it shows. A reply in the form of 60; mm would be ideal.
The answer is 24.9; mm
